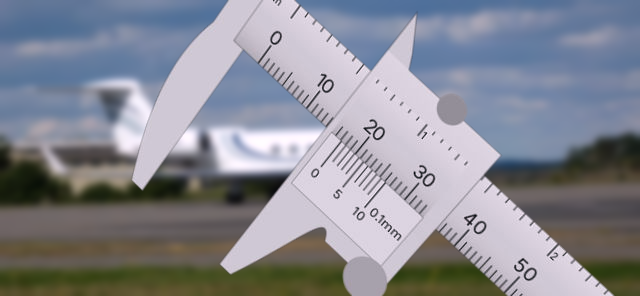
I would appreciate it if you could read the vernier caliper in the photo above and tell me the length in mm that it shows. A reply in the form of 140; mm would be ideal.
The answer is 17.2; mm
